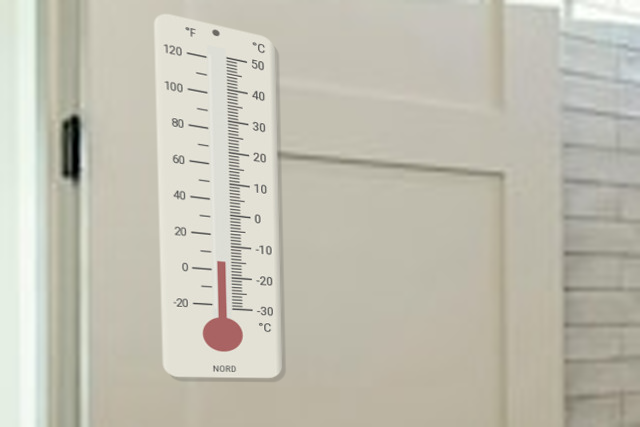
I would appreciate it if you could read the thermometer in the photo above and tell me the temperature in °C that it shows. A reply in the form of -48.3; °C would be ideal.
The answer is -15; °C
